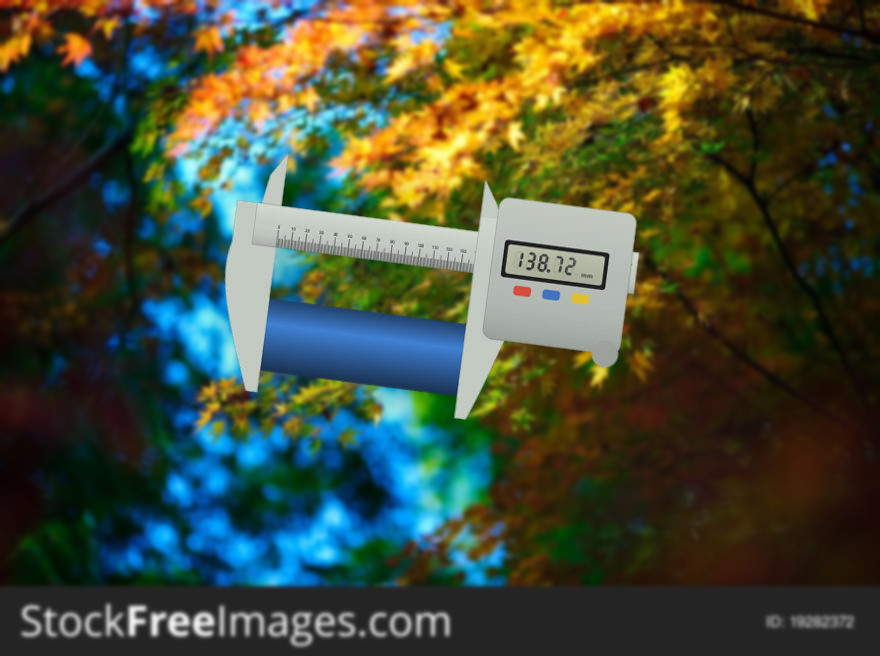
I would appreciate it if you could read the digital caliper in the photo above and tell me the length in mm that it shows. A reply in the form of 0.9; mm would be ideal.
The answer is 138.72; mm
